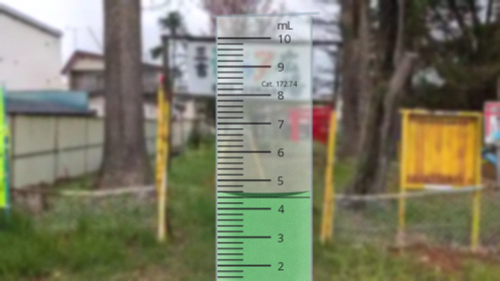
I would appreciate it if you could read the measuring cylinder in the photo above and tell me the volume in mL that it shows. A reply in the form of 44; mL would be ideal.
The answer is 4.4; mL
